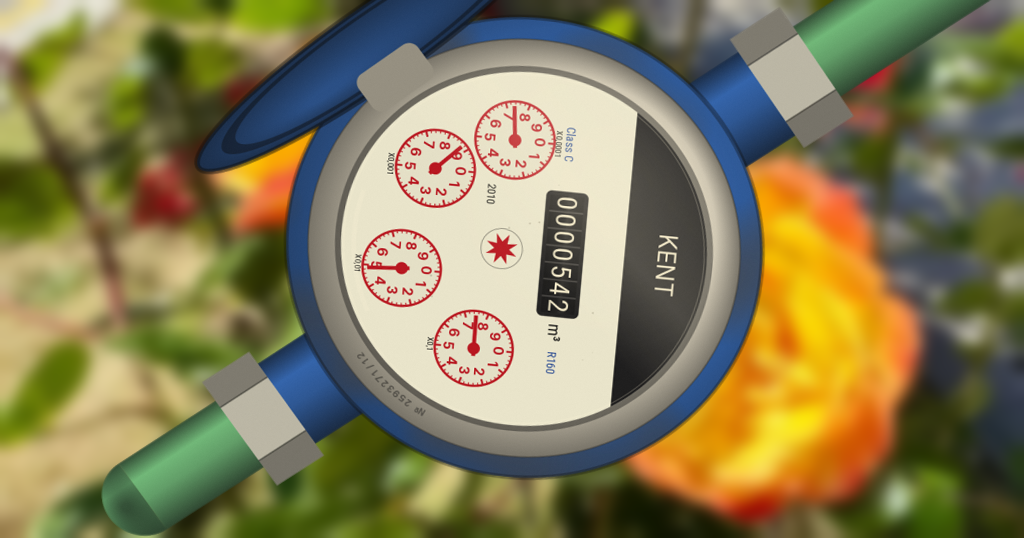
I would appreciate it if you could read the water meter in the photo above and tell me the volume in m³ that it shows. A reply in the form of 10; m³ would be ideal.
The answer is 542.7487; m³
